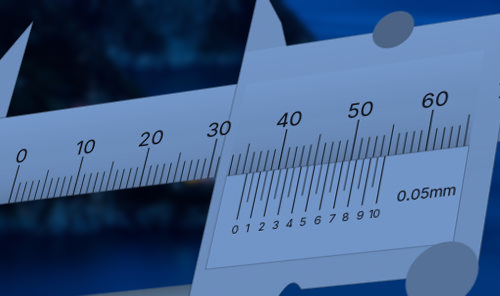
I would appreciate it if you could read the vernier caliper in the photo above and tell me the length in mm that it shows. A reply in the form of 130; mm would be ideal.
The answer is 35.6; mm
